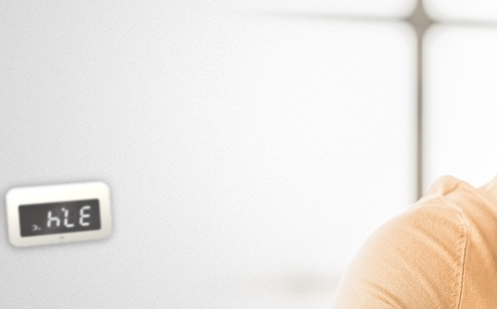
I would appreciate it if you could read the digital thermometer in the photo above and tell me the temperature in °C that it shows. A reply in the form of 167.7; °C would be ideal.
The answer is 37.4; °C
